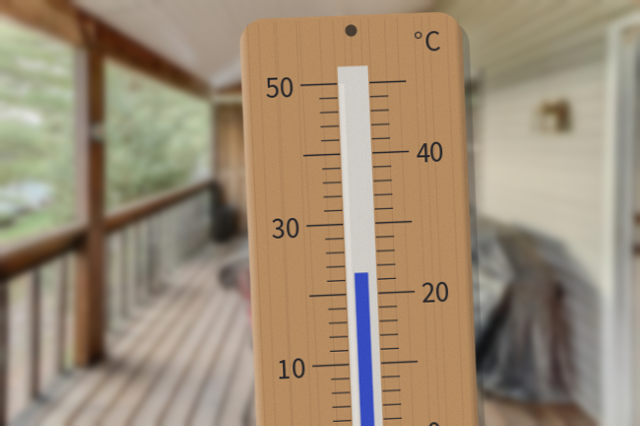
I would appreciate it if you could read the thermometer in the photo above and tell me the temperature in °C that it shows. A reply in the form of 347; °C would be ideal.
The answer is 23; °C
